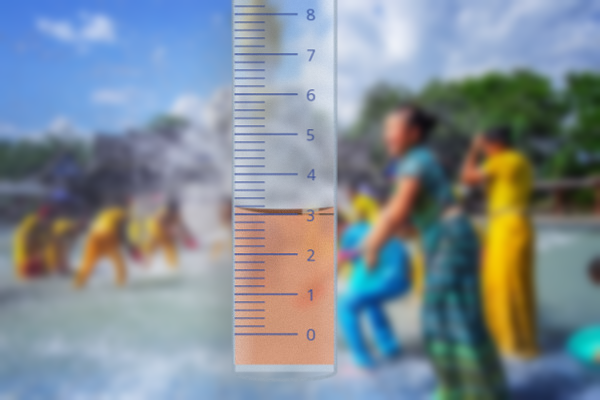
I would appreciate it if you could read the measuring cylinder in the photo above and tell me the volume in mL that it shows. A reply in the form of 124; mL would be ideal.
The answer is 3; mL
